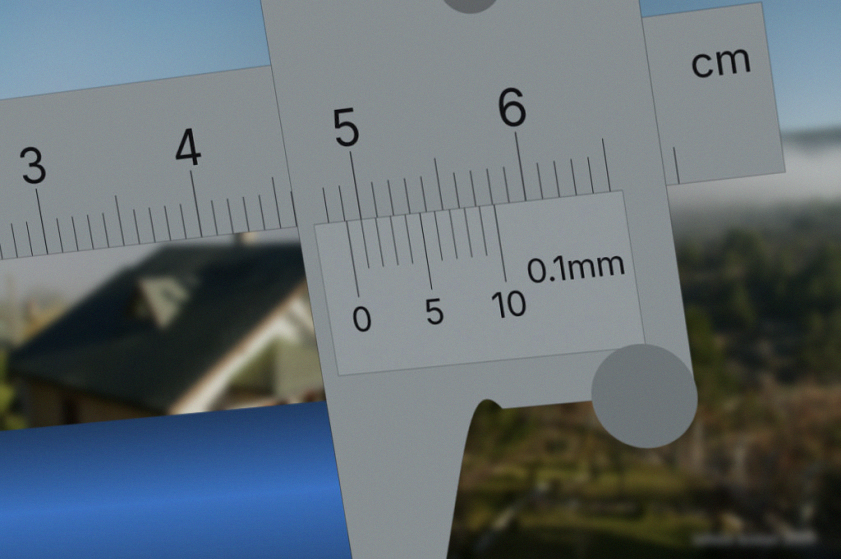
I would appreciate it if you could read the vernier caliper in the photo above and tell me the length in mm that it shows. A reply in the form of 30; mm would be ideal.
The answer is 49.1; mm
